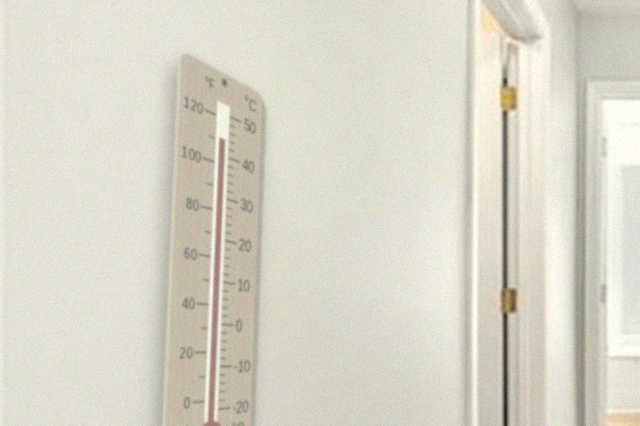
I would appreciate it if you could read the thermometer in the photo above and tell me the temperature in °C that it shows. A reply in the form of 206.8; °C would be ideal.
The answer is 44; °C
